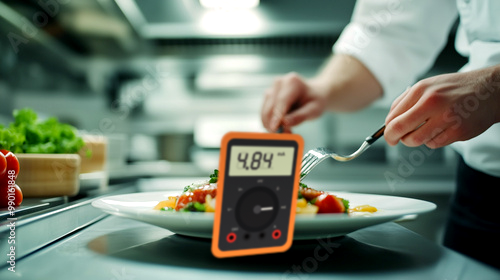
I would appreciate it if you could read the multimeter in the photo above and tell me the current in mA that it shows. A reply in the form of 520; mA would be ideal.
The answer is 4.84; mA
